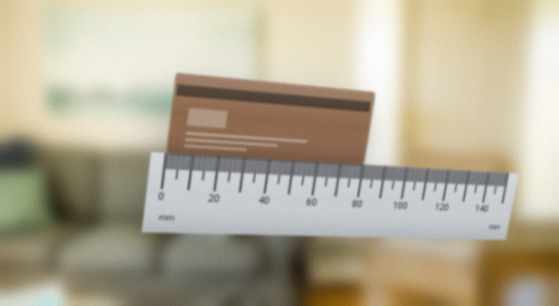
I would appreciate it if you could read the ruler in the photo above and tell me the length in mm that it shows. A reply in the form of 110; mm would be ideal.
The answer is 80; mm
